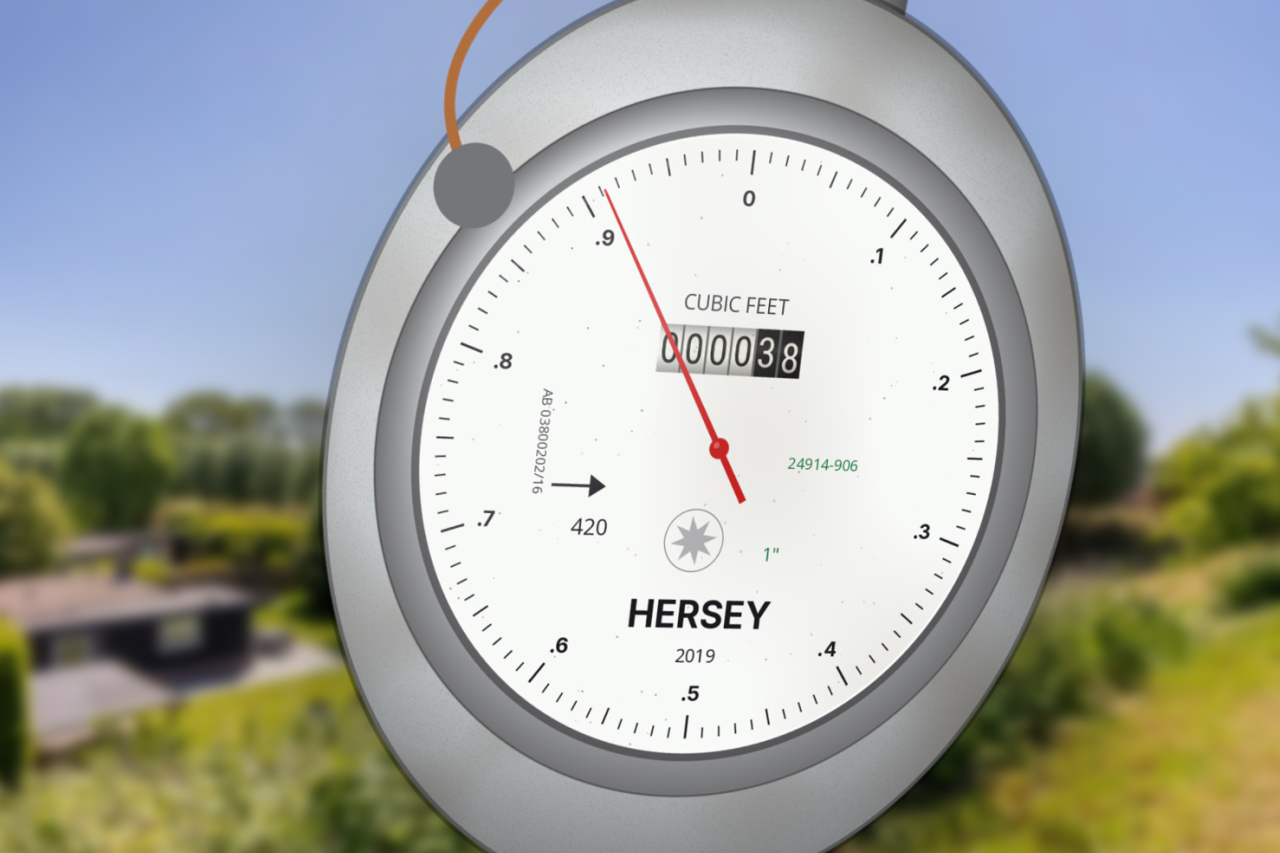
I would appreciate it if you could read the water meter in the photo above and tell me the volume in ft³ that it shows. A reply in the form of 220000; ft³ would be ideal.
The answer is 37.91; ft³
